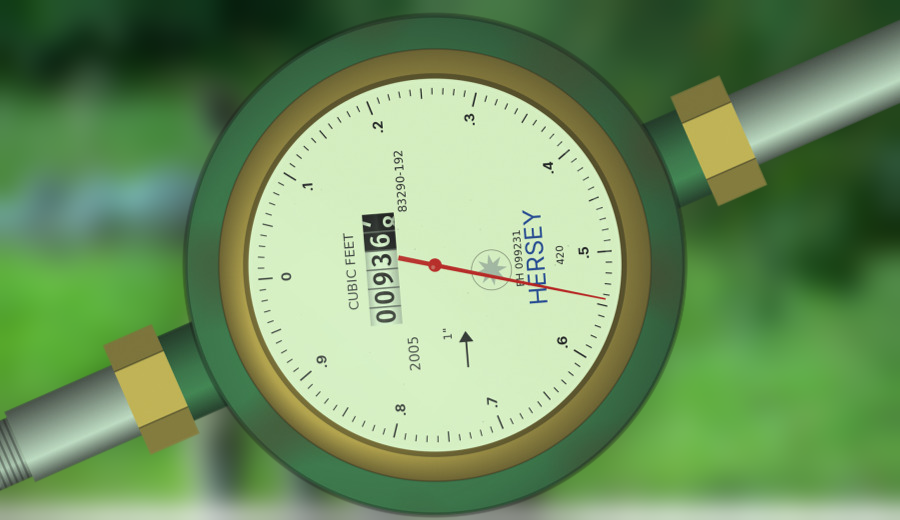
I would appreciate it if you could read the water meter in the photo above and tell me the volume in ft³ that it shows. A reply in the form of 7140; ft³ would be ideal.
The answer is 9367.54; ft³
